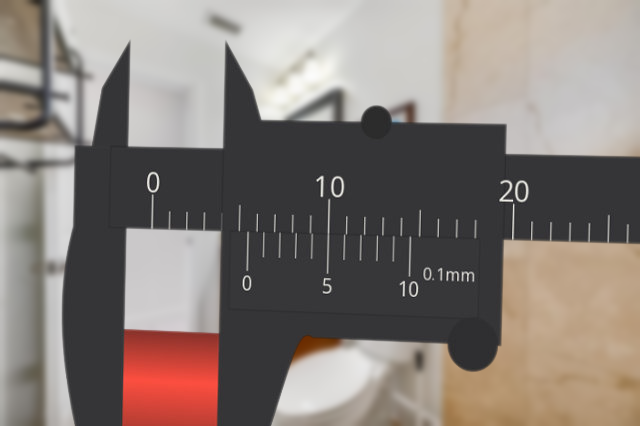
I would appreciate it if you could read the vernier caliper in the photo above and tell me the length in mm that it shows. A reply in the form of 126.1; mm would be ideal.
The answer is 5.5; mm
